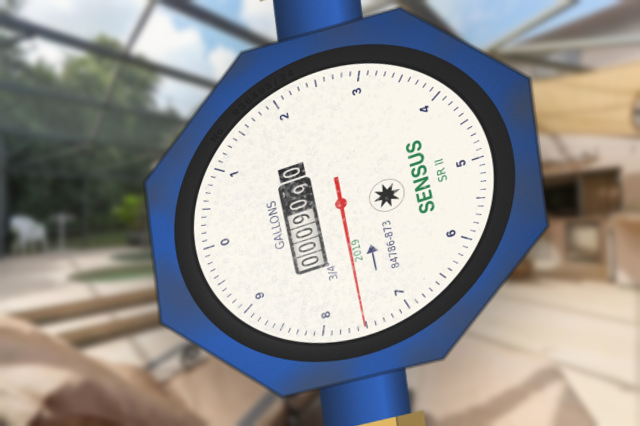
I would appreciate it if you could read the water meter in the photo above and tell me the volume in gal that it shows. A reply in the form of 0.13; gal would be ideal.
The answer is 9087.5; gal
